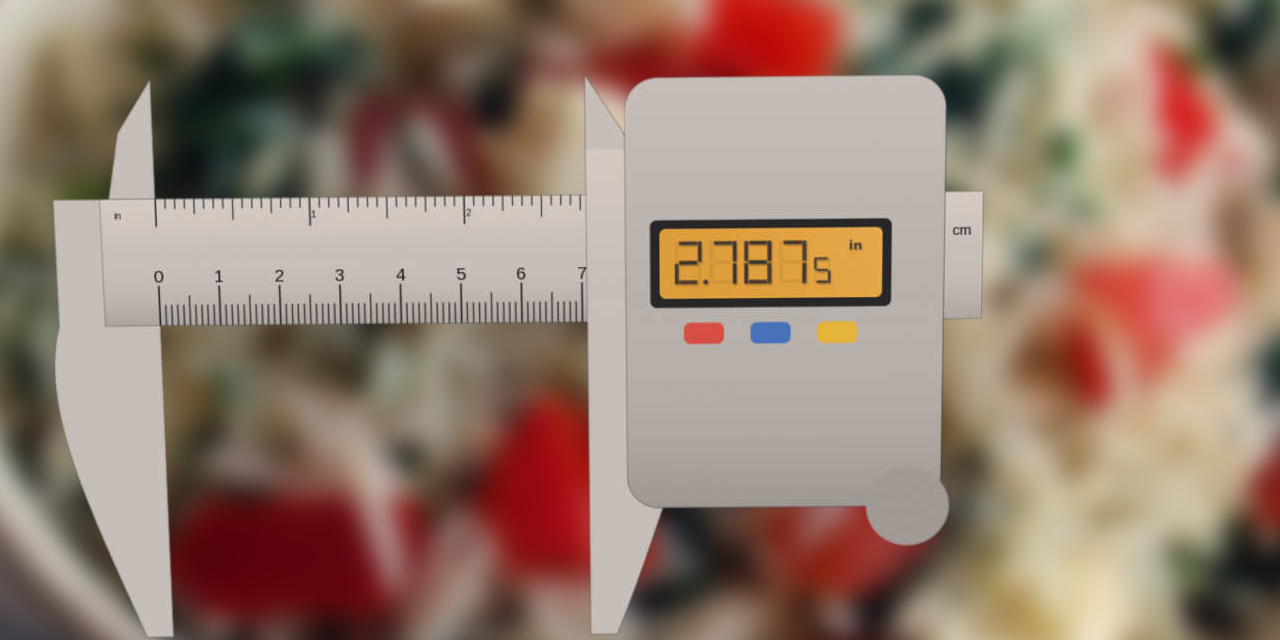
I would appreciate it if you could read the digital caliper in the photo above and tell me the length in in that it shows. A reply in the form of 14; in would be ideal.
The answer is 2.7875; in
